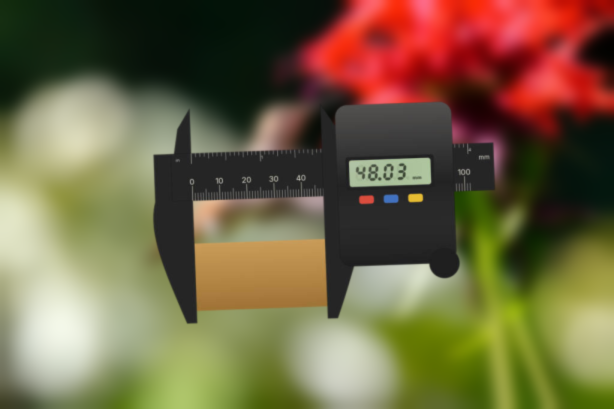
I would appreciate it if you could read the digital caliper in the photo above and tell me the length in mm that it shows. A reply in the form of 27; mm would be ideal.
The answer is 48.03; mm
